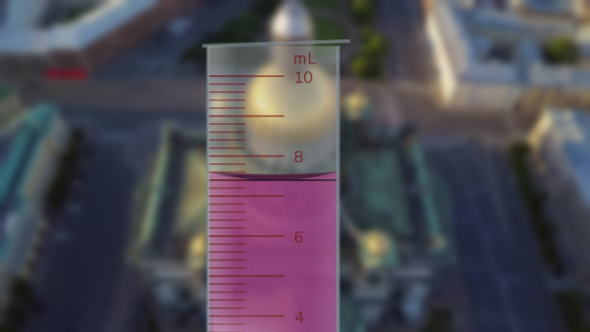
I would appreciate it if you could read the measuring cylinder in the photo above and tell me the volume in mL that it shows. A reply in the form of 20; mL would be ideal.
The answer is 7.4; mL
